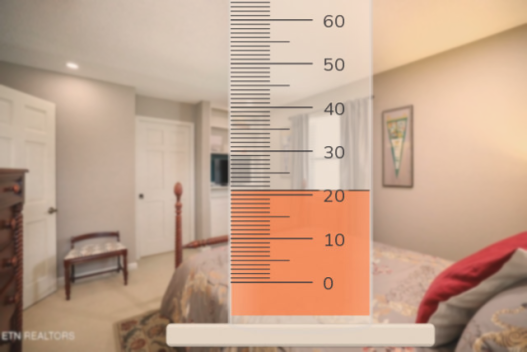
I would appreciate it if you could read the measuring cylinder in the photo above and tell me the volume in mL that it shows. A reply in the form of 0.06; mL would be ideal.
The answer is 21; mL
